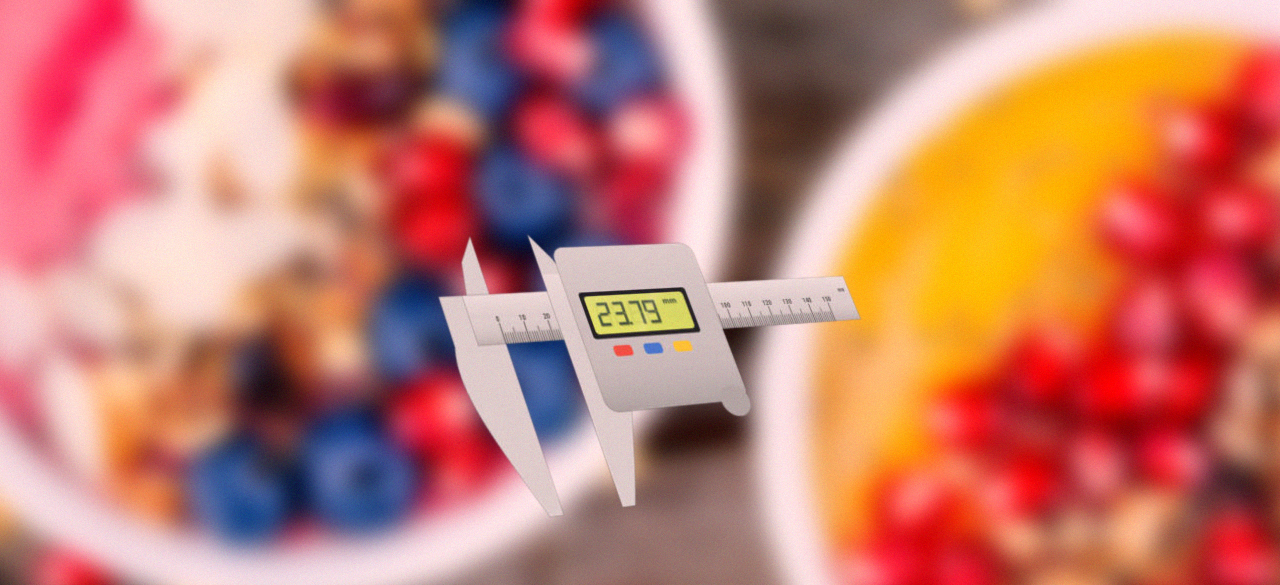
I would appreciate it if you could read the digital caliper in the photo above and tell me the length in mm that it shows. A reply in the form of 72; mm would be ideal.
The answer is 23.79; mm
